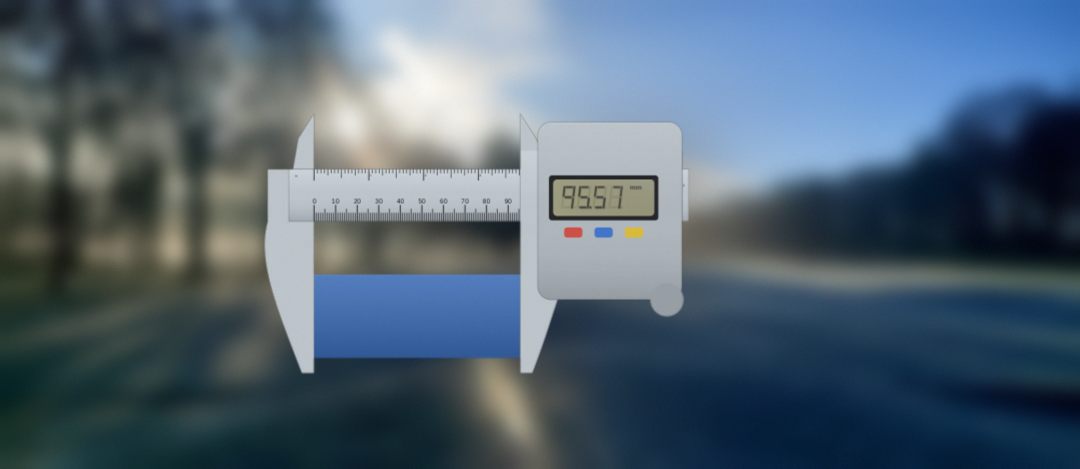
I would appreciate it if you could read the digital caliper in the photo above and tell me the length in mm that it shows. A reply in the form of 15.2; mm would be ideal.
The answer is 95.57; mm
